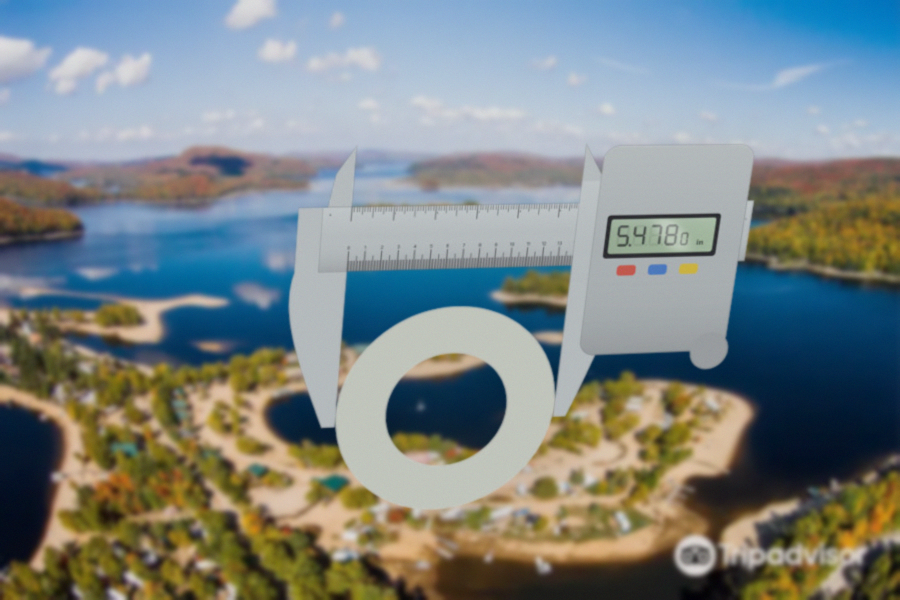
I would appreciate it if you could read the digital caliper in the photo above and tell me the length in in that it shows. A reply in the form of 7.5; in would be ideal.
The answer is 5.4780; in
